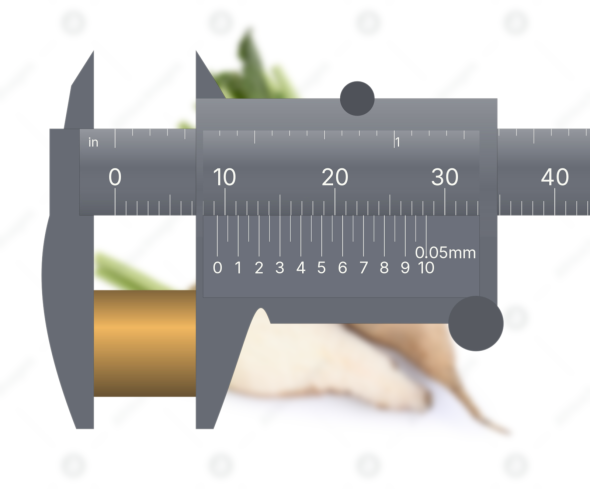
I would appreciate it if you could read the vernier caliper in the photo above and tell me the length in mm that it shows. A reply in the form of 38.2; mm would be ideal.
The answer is 9.3; mm
